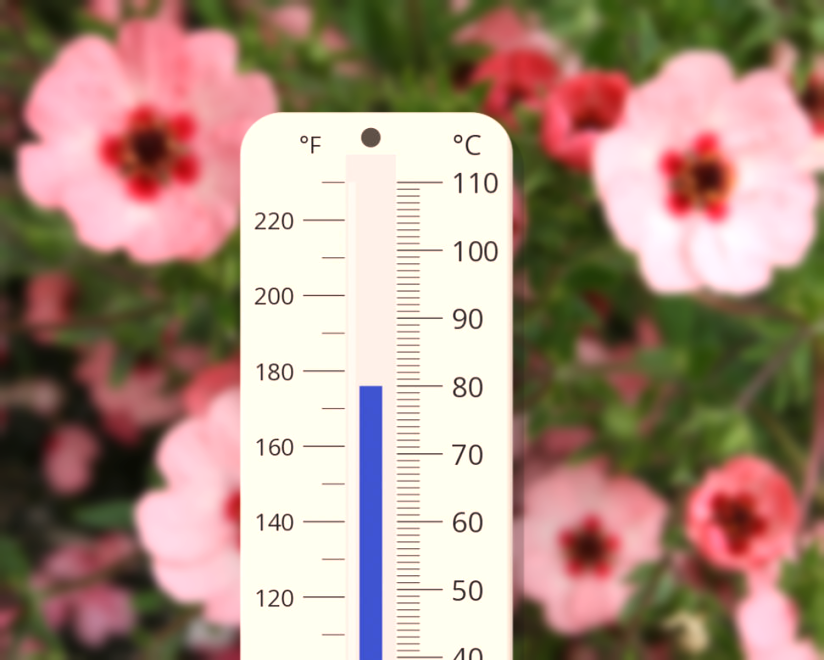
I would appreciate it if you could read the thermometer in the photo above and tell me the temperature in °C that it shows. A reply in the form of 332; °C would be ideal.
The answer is 80; °C
